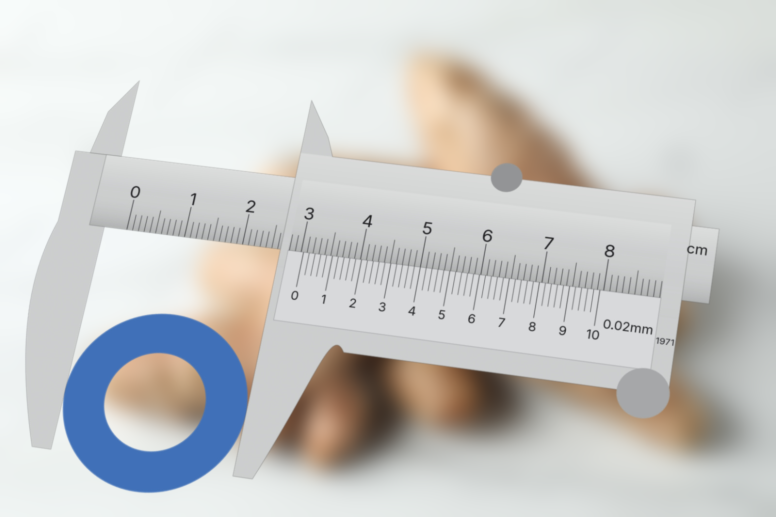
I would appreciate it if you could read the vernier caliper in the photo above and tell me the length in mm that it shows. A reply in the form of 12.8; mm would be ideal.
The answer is 30.4; mm
